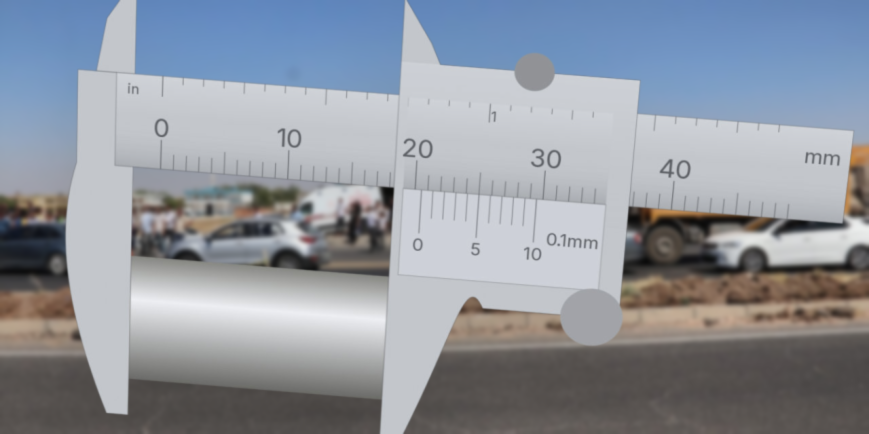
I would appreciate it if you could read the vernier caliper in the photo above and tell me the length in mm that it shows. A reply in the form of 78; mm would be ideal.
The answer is 20.5; mm
